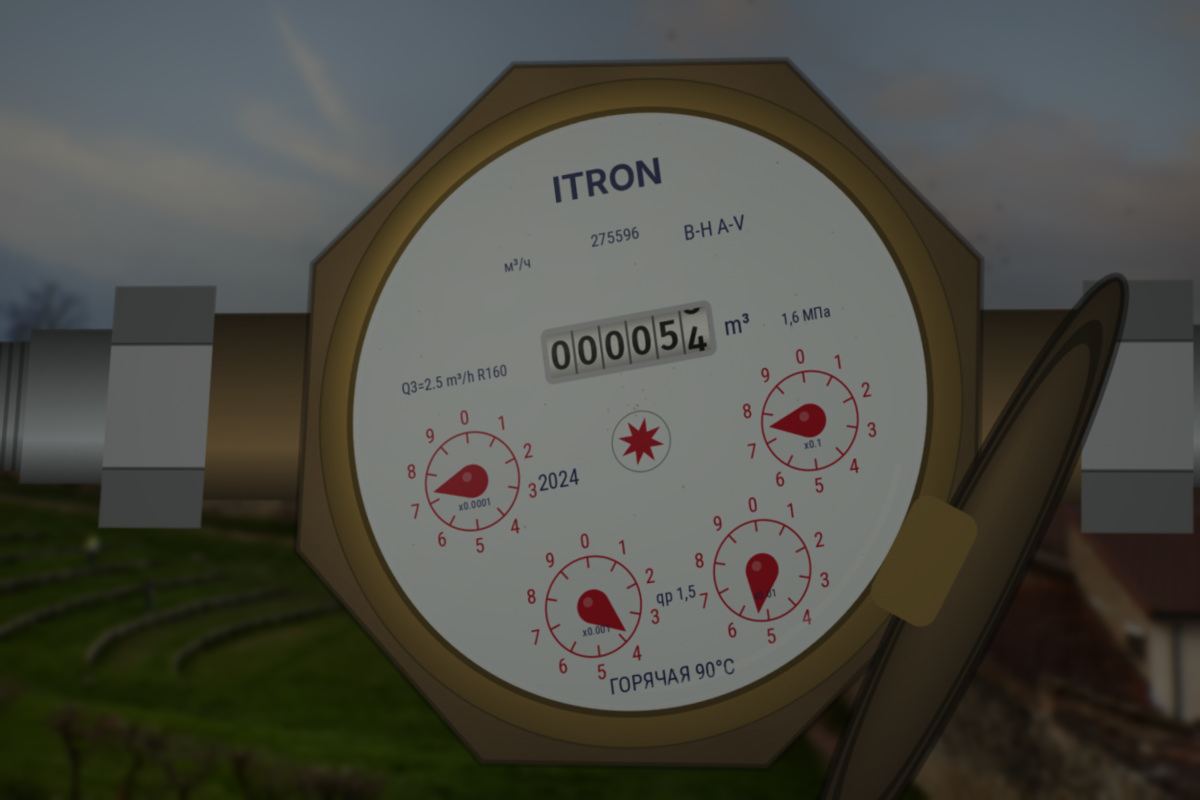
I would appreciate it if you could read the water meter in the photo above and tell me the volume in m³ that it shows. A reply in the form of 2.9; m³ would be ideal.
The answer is 53.7537; m³
